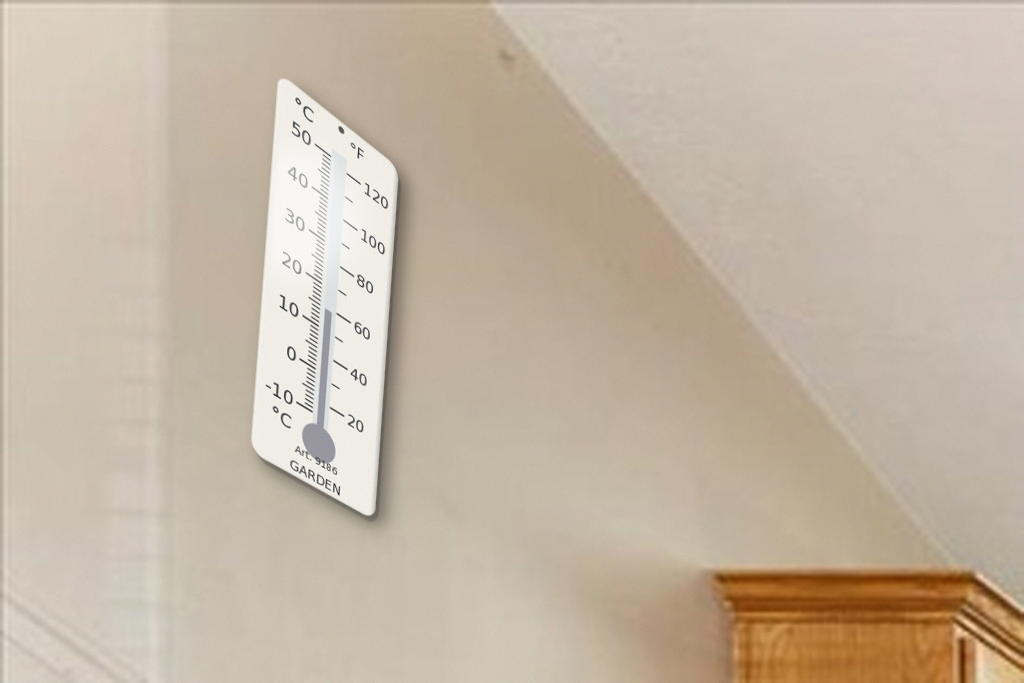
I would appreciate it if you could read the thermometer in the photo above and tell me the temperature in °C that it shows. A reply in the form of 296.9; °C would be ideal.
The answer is 15; °C
